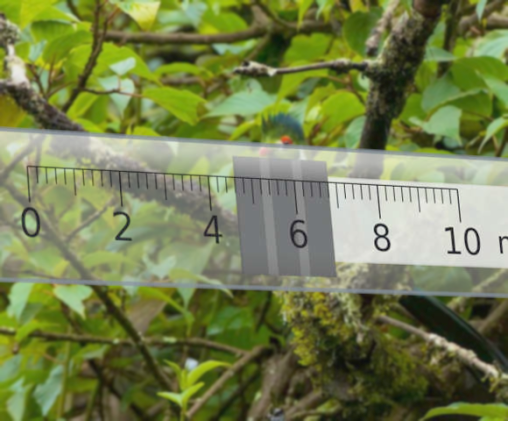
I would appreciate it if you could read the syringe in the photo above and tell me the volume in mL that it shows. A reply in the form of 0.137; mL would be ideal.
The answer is 4.6; mL
